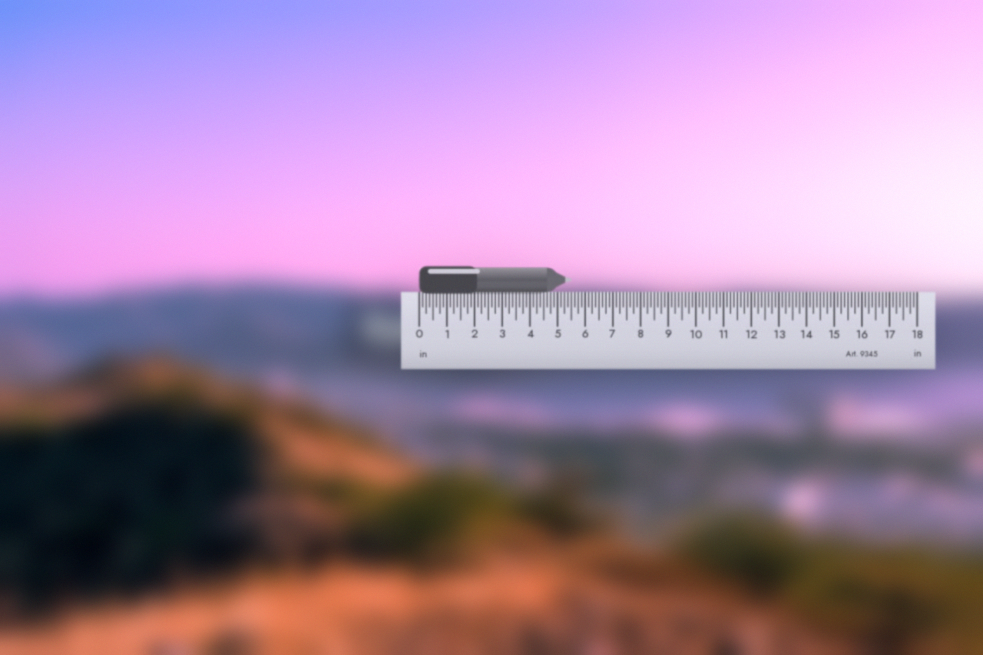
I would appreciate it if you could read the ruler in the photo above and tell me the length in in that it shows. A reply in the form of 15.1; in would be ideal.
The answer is 5.5; in
